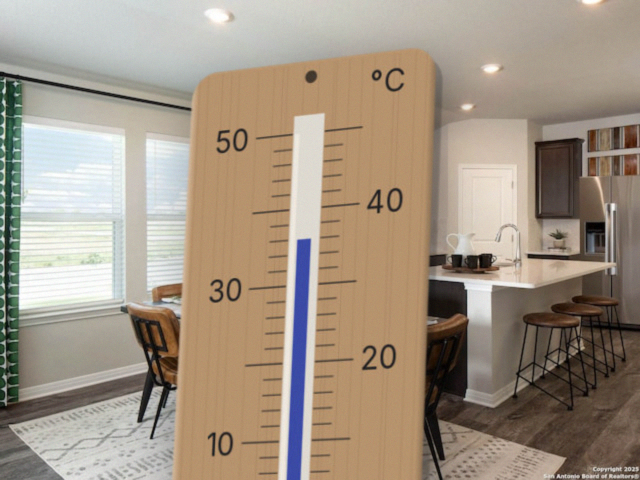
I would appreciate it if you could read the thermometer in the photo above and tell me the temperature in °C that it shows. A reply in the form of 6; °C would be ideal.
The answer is 36; °C
